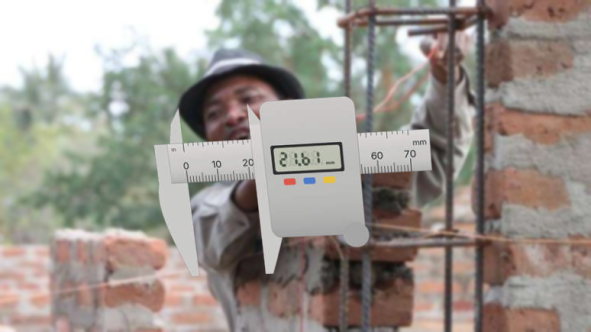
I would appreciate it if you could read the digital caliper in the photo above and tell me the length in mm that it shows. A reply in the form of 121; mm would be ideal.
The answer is 21.61; mm
